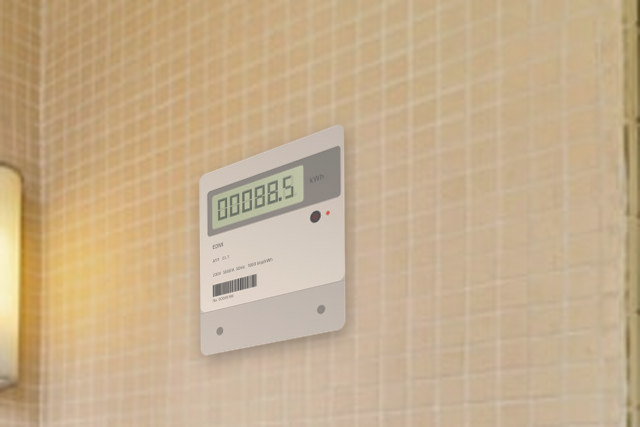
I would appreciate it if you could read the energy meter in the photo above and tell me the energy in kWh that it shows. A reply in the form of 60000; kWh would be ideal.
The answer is 88.5; kWh
